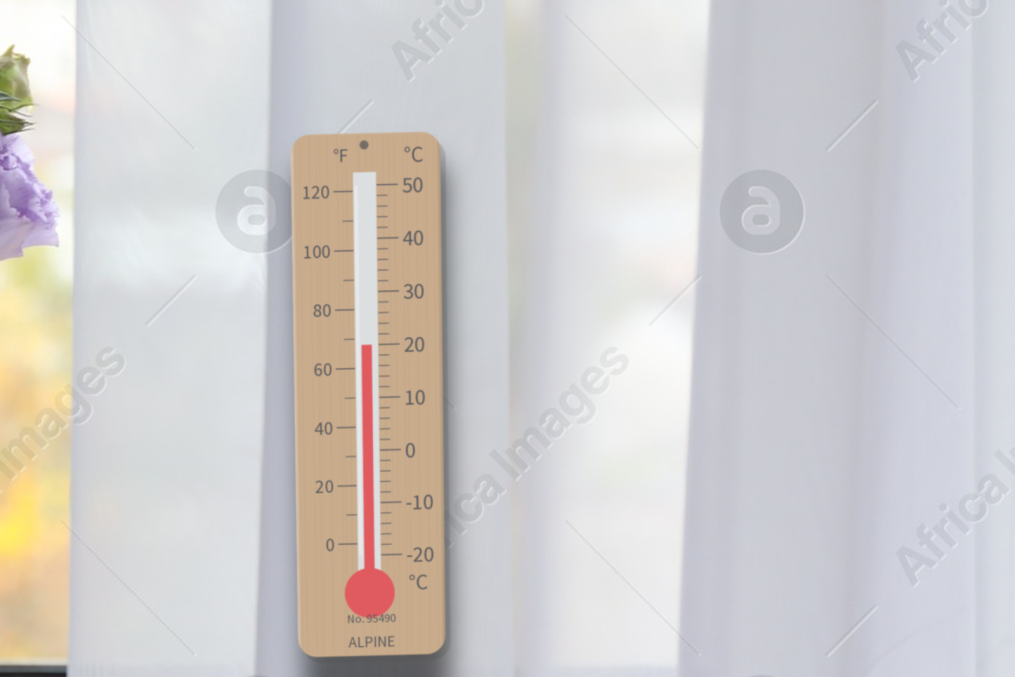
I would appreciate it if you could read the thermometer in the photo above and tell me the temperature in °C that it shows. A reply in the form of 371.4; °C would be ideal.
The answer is 20; °C
